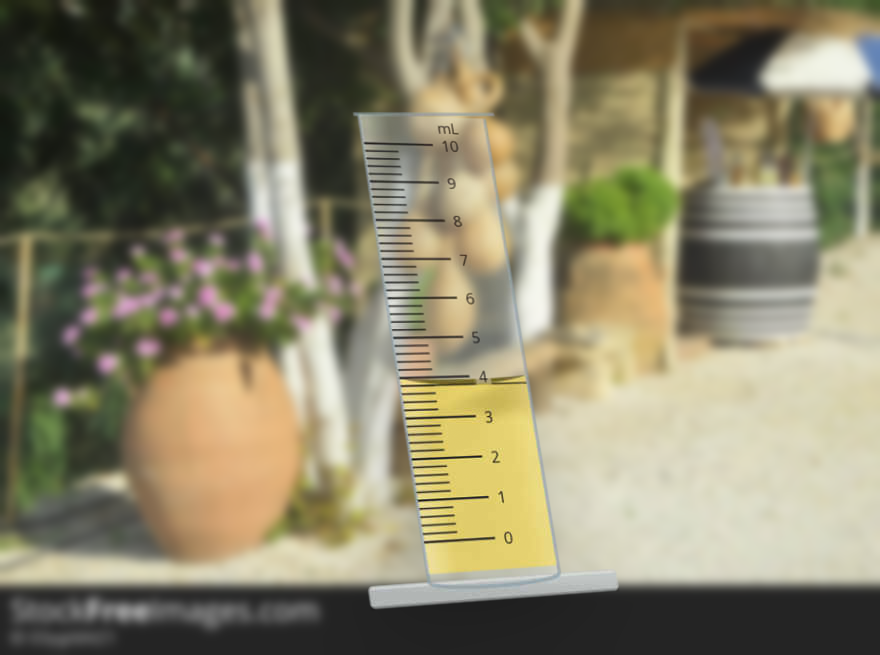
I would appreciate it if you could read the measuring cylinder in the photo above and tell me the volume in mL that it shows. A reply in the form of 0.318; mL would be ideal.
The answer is 3.8; mL
